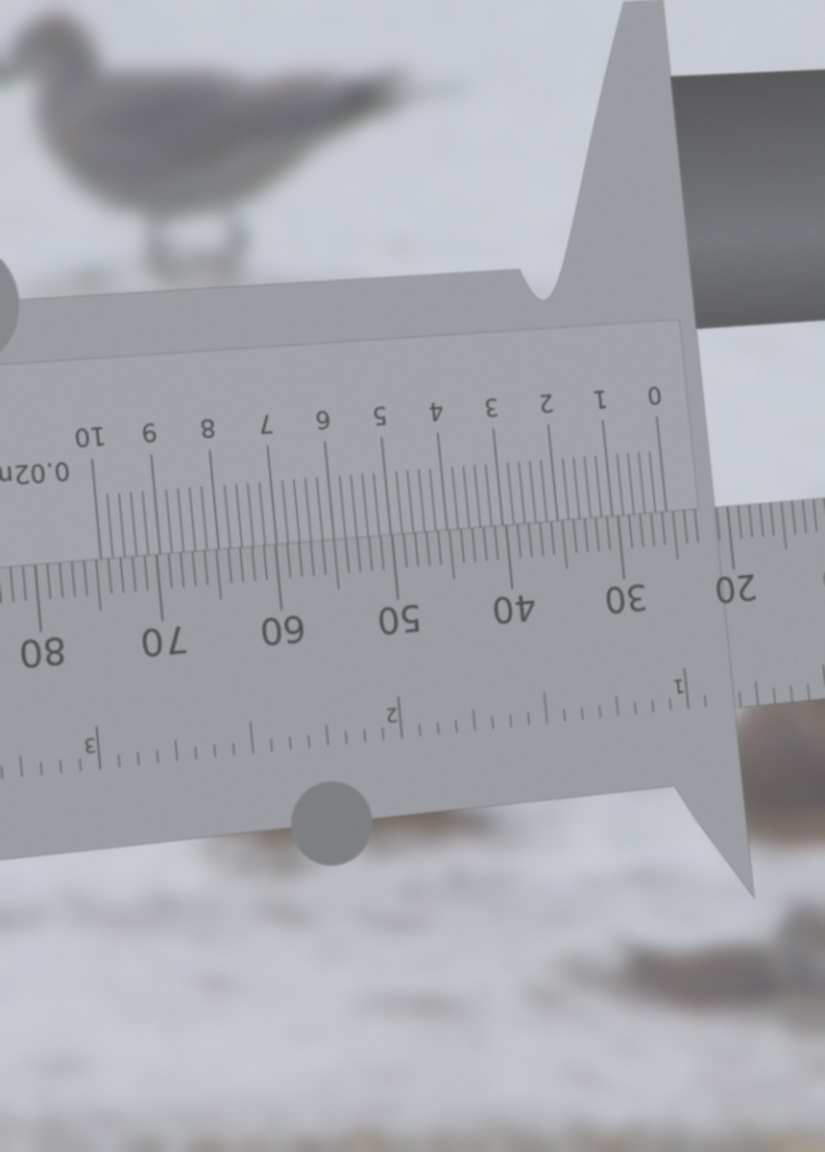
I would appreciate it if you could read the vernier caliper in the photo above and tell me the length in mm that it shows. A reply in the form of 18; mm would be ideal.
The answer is 25.6; mm
